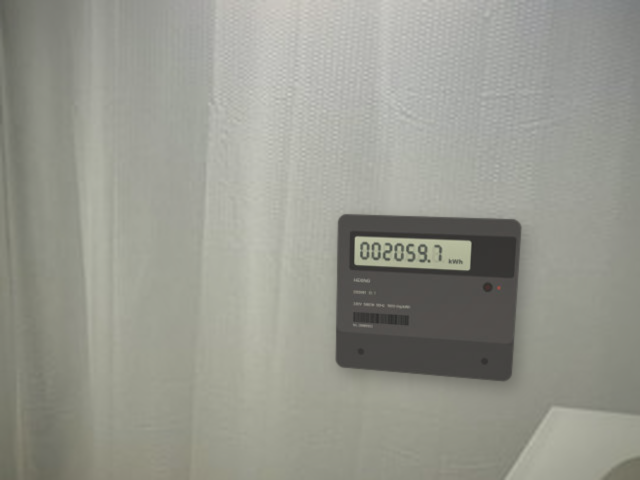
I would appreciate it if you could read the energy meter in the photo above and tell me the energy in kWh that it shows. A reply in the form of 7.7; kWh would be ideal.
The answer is 2059.7; kWh
